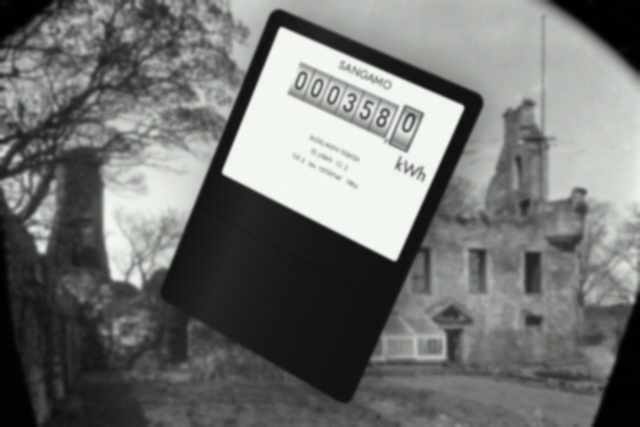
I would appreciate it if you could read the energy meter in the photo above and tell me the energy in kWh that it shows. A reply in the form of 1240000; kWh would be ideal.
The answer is 358.0; kWh
